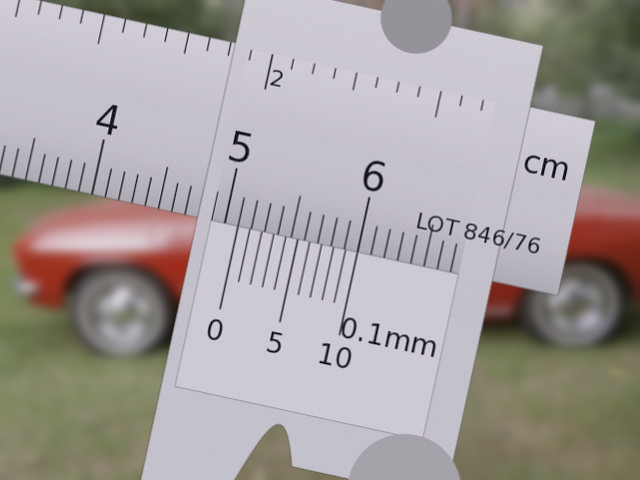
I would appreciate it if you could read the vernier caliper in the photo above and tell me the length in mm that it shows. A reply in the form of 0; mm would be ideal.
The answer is 51.0; mm
